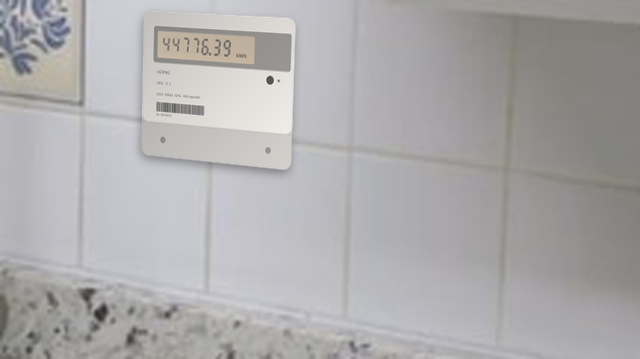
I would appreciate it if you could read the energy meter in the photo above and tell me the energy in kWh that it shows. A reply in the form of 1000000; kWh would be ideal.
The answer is 44776.39; kWh
